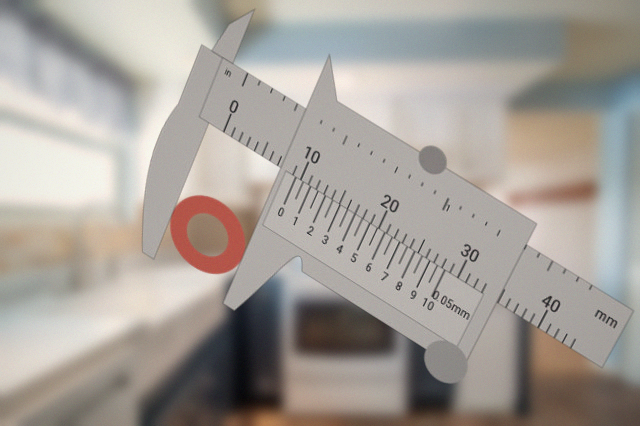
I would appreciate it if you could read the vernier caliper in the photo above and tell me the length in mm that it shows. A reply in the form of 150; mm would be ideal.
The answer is 9.4; mm
